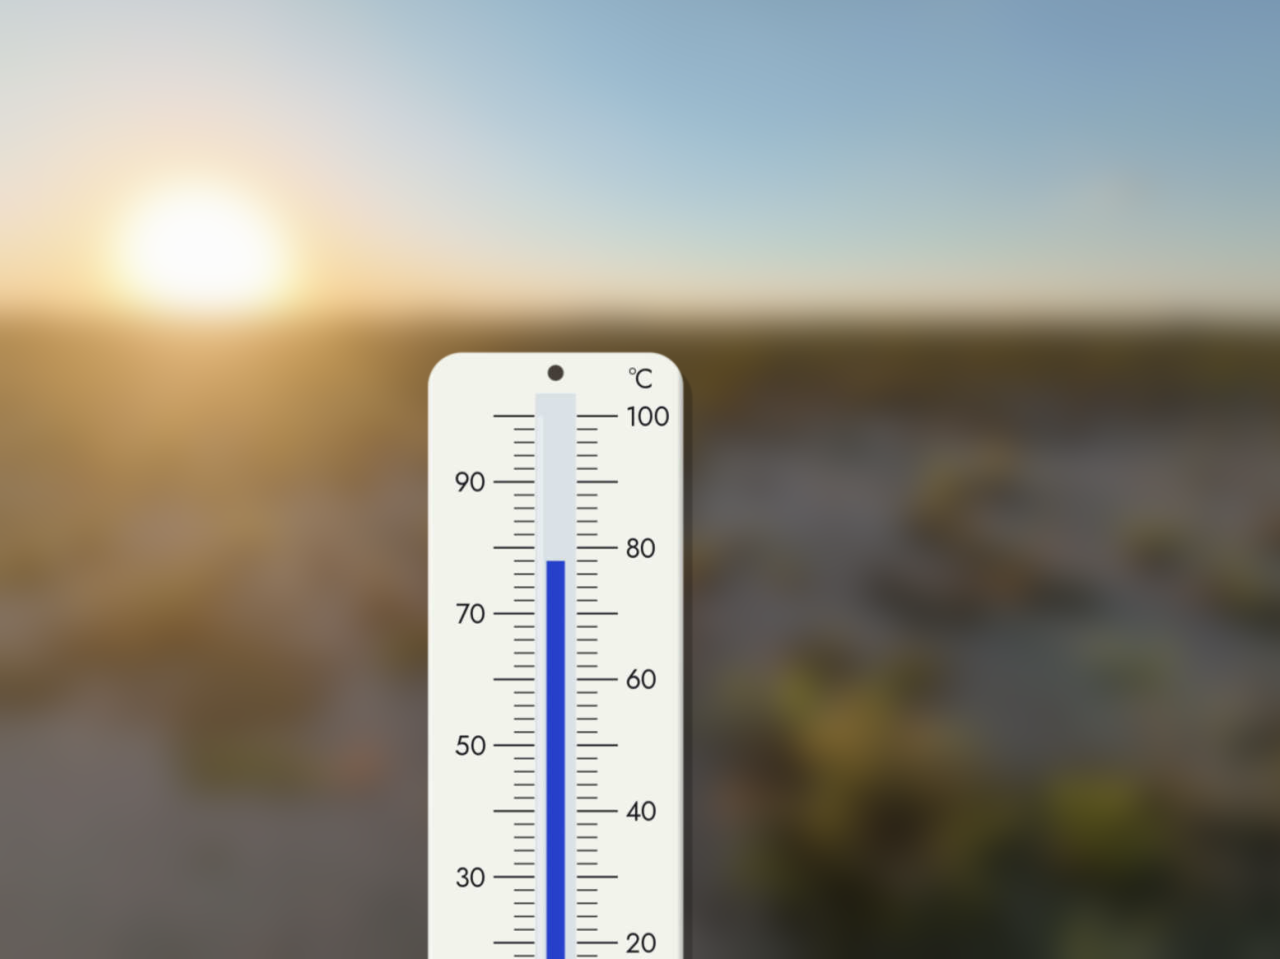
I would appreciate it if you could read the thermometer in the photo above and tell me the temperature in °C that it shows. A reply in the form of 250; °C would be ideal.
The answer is 78; °C
